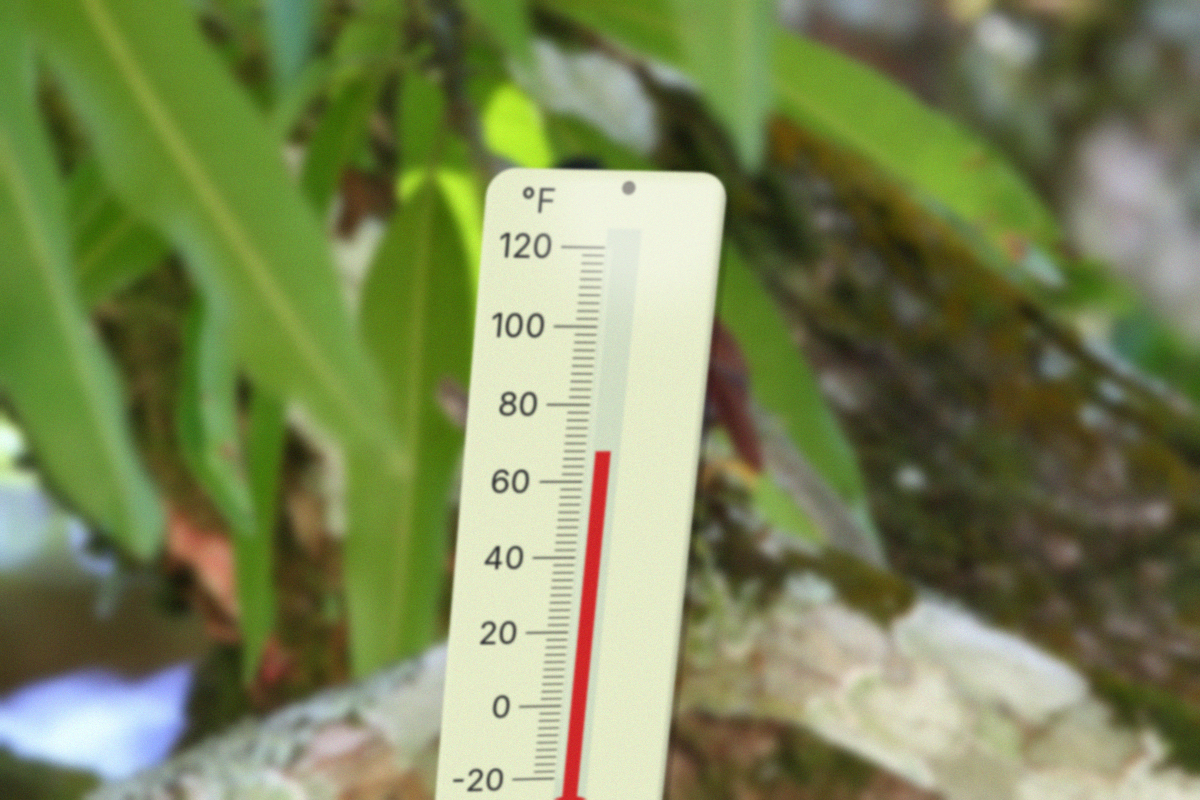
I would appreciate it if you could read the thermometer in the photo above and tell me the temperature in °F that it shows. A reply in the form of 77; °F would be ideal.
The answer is 68; °F
